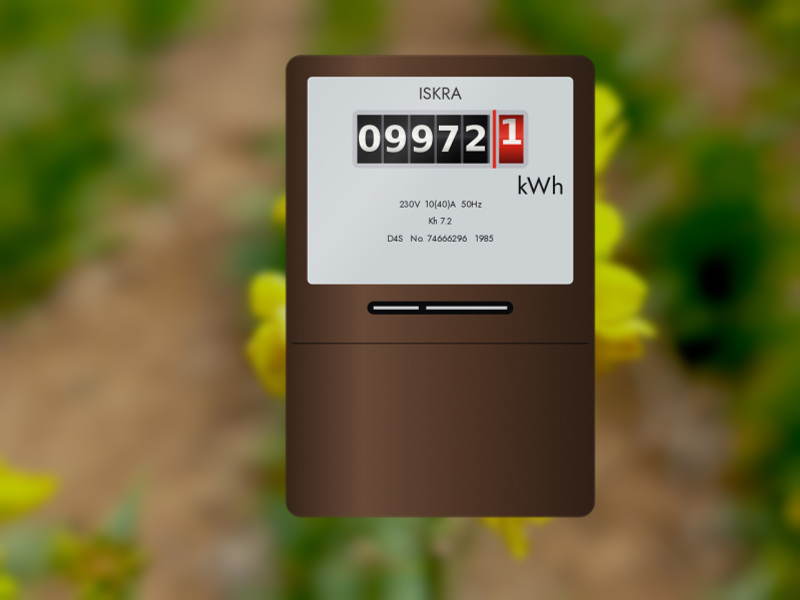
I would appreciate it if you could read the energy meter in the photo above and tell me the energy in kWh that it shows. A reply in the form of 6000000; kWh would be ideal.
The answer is 9972.1; kWh
